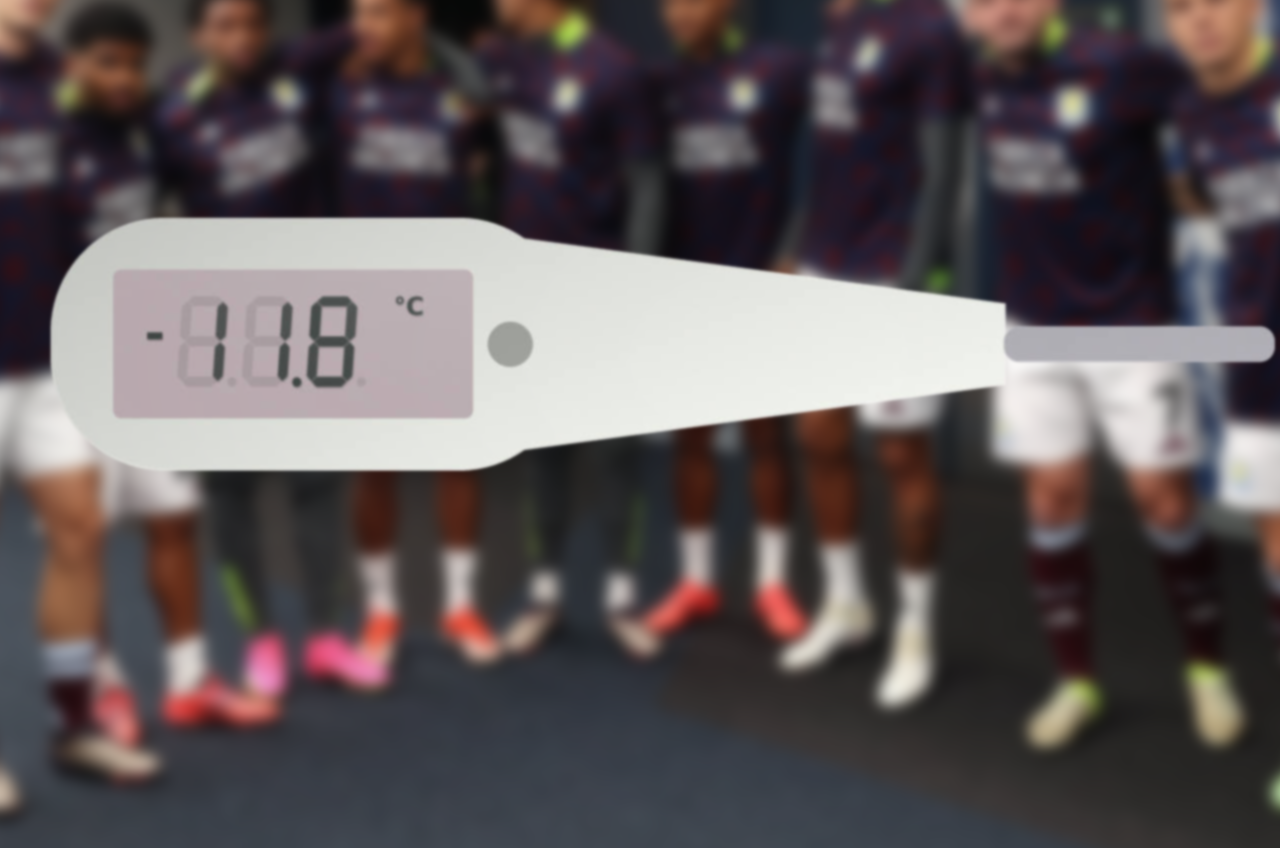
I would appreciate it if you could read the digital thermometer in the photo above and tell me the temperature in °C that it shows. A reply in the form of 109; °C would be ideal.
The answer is -11.8; °C
